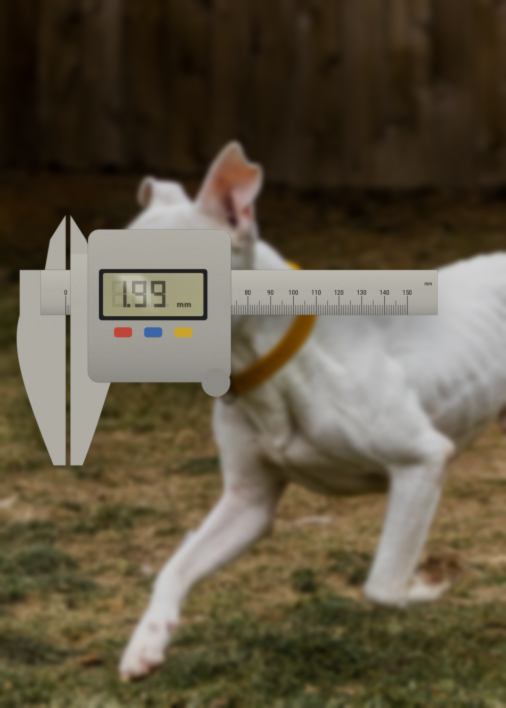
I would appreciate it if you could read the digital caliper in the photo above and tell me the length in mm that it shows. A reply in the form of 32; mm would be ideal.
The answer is 1.99; mm
